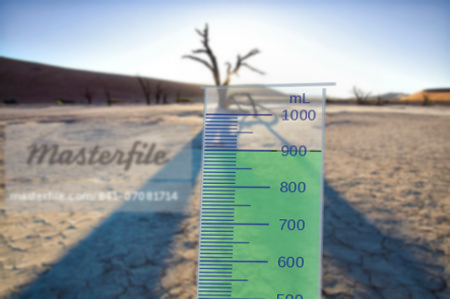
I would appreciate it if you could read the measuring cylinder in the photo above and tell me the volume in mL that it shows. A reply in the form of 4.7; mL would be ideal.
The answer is 900; mL
